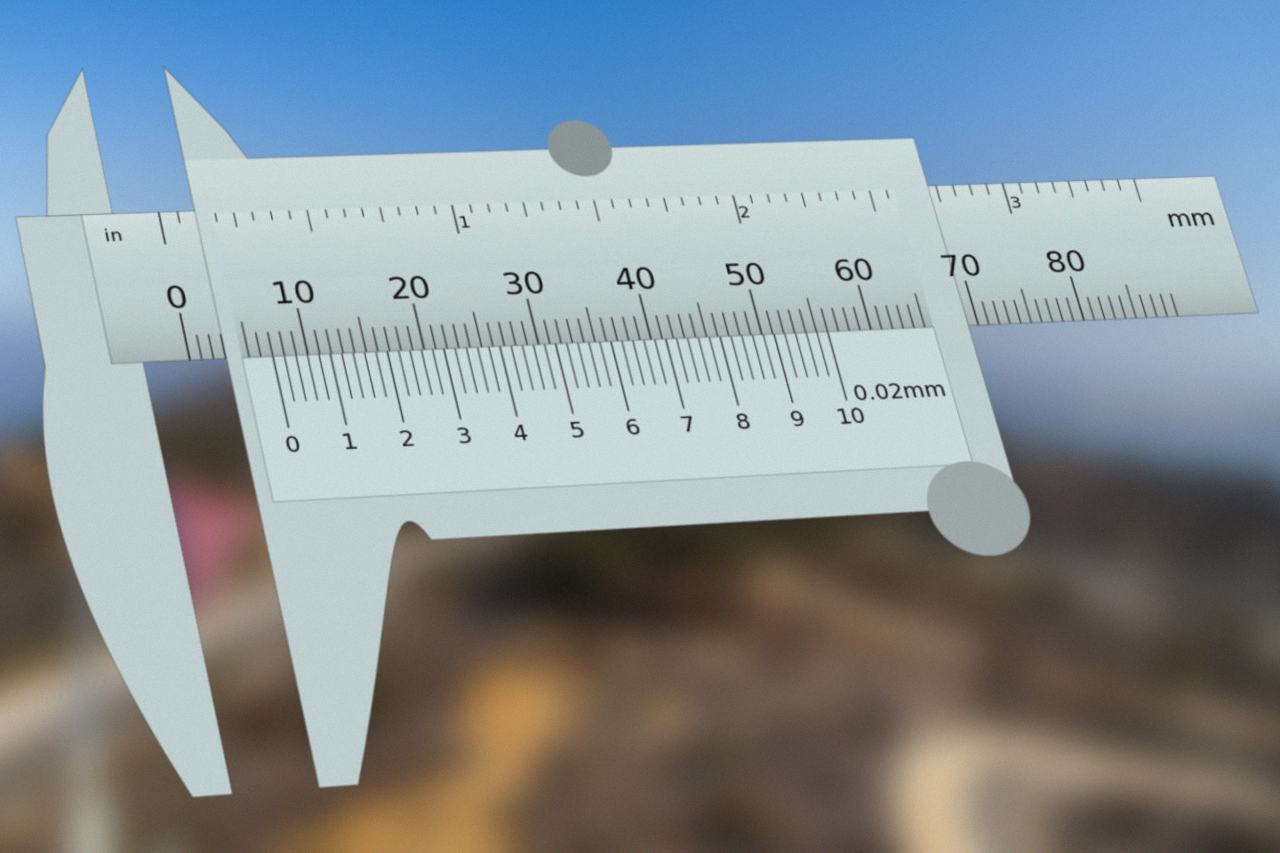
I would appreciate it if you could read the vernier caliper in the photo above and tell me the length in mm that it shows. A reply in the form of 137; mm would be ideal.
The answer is 7.0; mm
